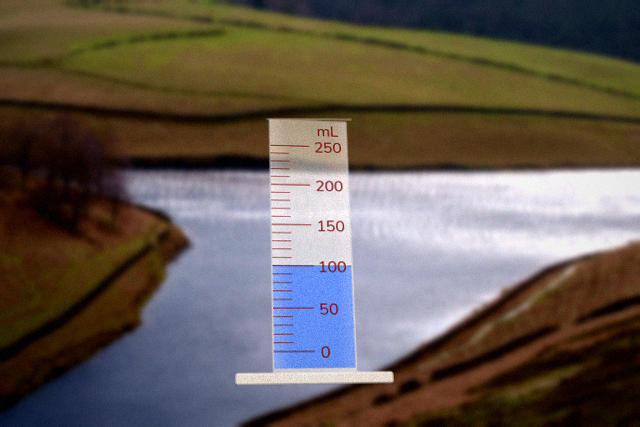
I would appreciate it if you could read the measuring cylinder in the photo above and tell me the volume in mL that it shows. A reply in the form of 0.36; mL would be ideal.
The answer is 100; mL
